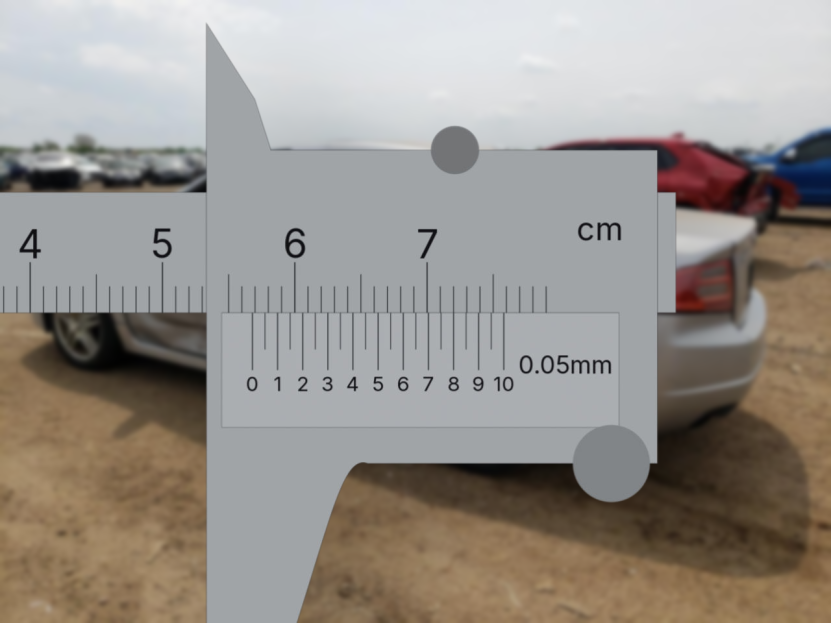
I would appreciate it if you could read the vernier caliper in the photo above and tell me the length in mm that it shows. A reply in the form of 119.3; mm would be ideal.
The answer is 56.8; mm
